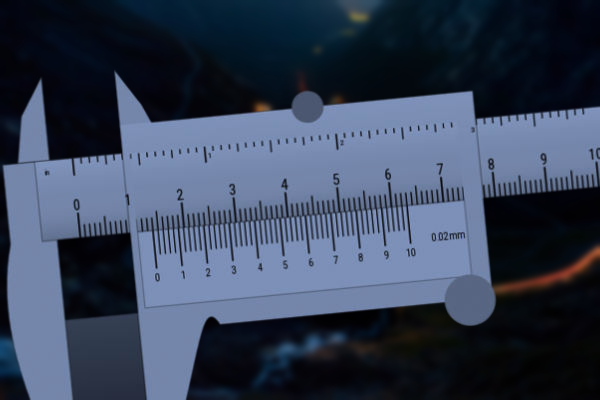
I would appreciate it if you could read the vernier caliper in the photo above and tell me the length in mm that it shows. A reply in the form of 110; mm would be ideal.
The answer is 14.0; mm
